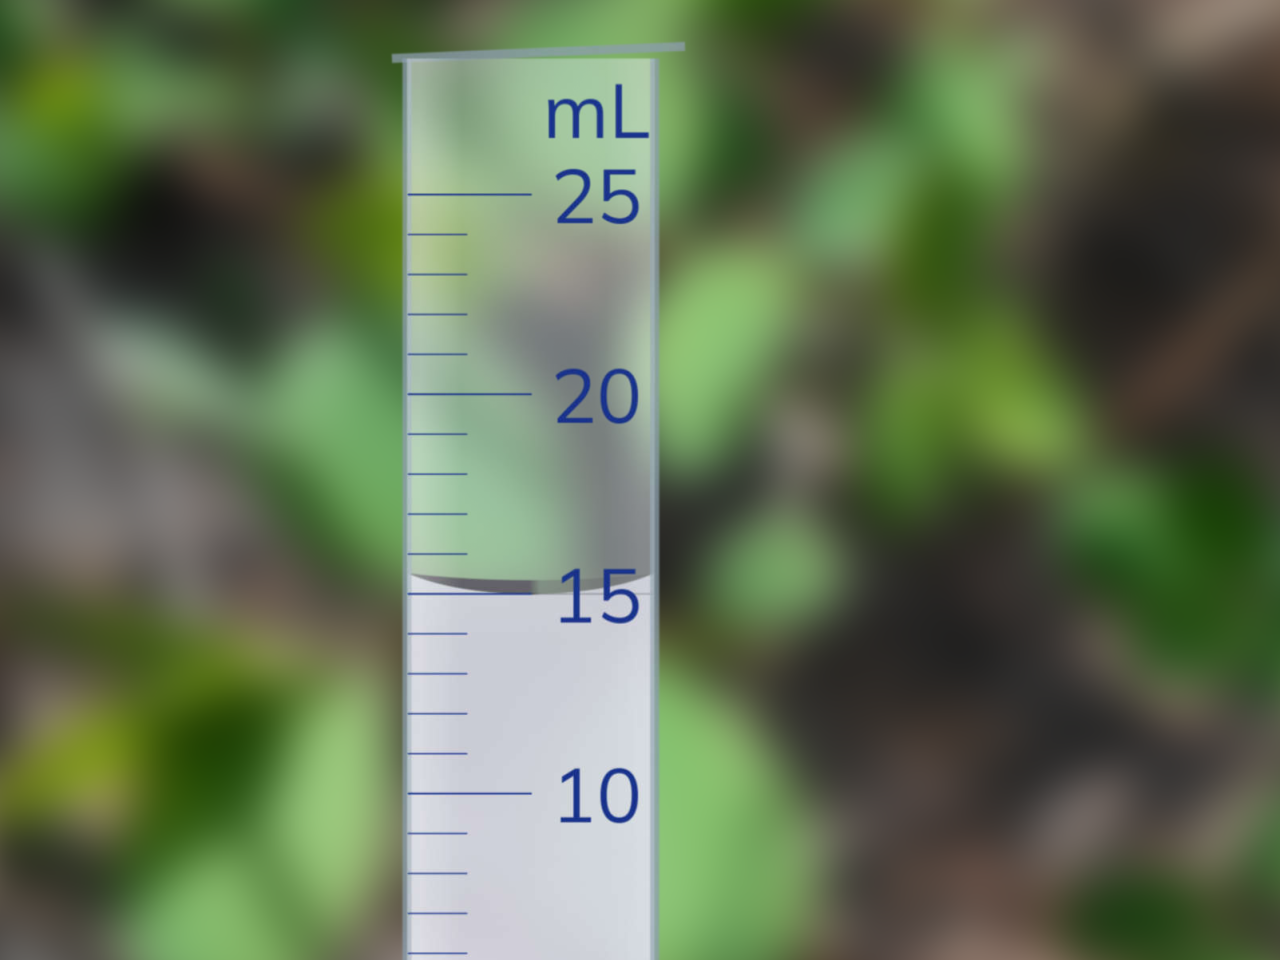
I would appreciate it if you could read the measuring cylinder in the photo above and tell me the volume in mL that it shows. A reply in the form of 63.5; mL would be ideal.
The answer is 15; mL
